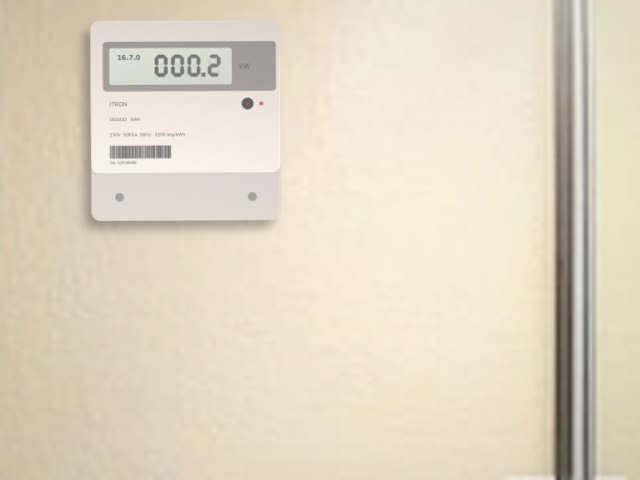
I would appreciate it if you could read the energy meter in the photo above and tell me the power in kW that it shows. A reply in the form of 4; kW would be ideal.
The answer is 0.2; kW
